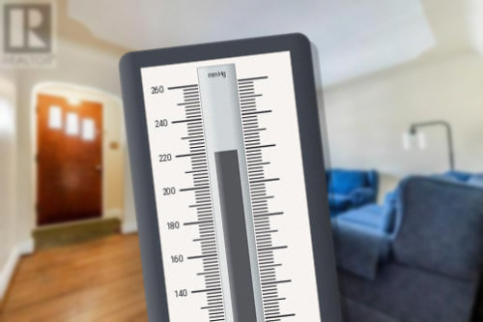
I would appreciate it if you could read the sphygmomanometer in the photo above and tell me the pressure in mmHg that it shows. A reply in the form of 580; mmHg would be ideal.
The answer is 220; mmHg
